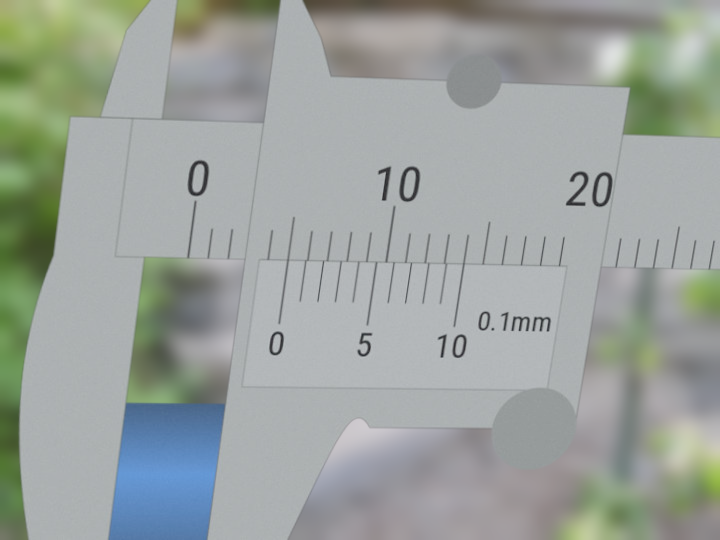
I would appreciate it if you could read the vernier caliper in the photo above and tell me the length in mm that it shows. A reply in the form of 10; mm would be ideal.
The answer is 5.0; mm
